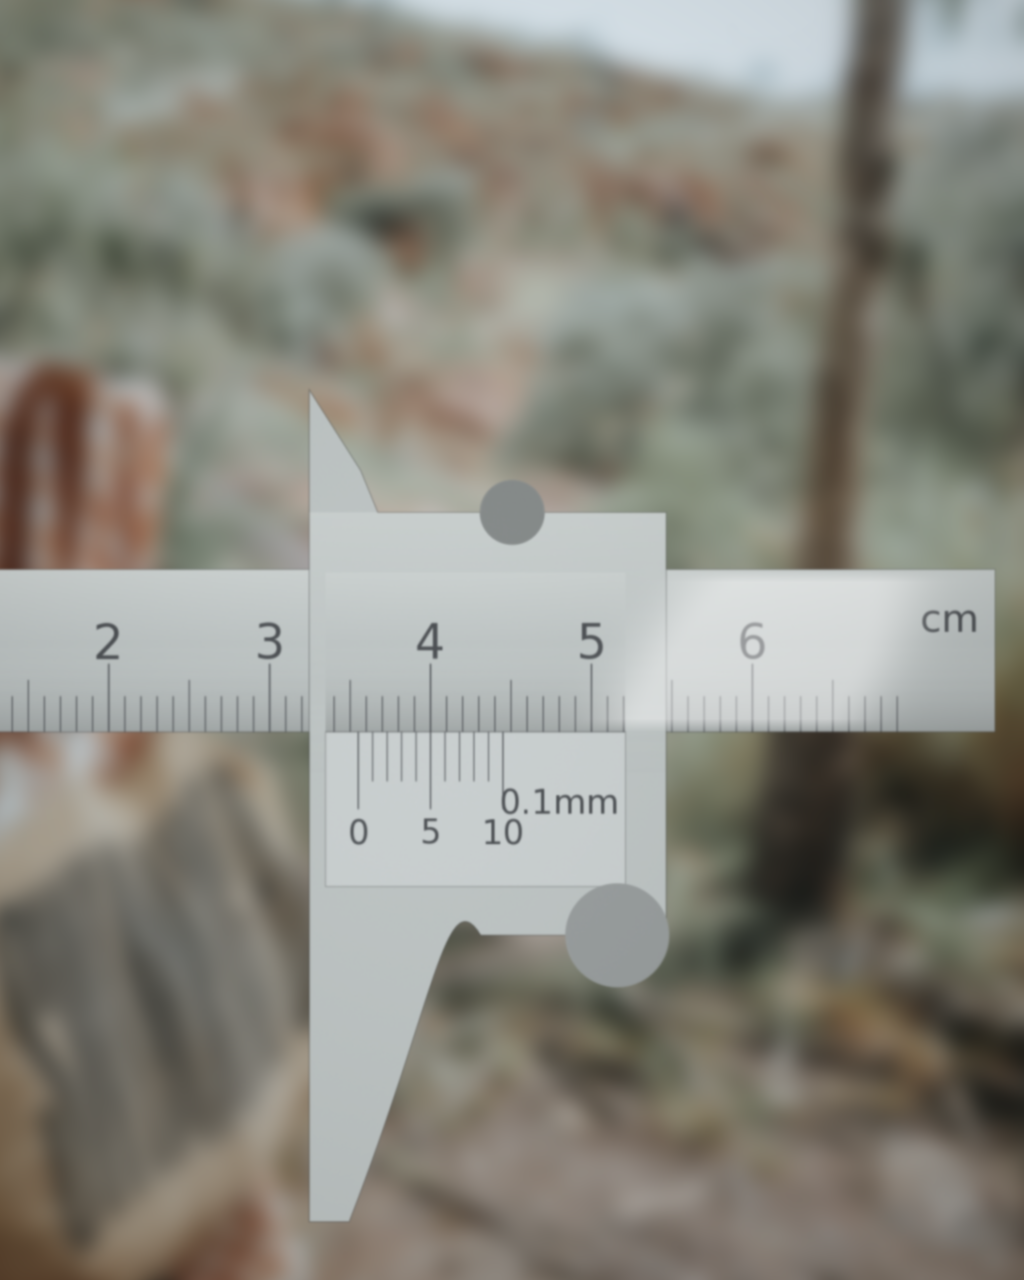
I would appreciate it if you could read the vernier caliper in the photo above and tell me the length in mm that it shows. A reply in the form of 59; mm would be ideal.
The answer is 35.5; mm
